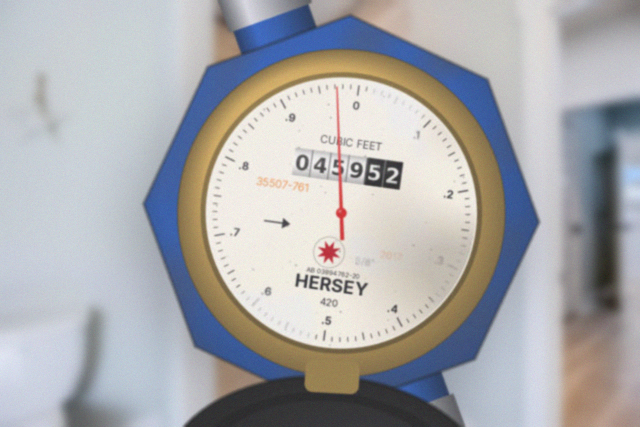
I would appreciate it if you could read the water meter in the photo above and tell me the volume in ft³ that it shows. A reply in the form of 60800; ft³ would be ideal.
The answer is 45951.97; ft³
